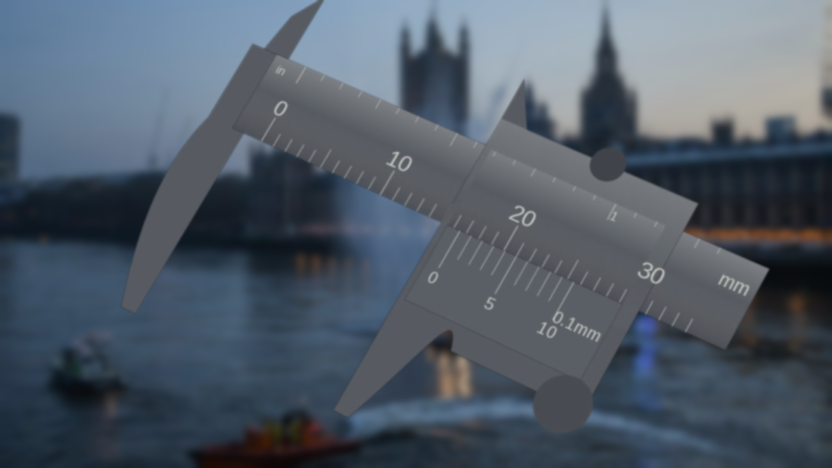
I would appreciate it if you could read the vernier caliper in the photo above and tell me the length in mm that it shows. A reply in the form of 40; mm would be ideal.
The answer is 16.5; mm
